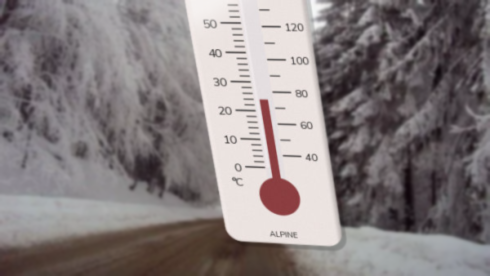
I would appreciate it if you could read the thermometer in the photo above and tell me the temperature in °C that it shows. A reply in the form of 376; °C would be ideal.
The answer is 24; °C
